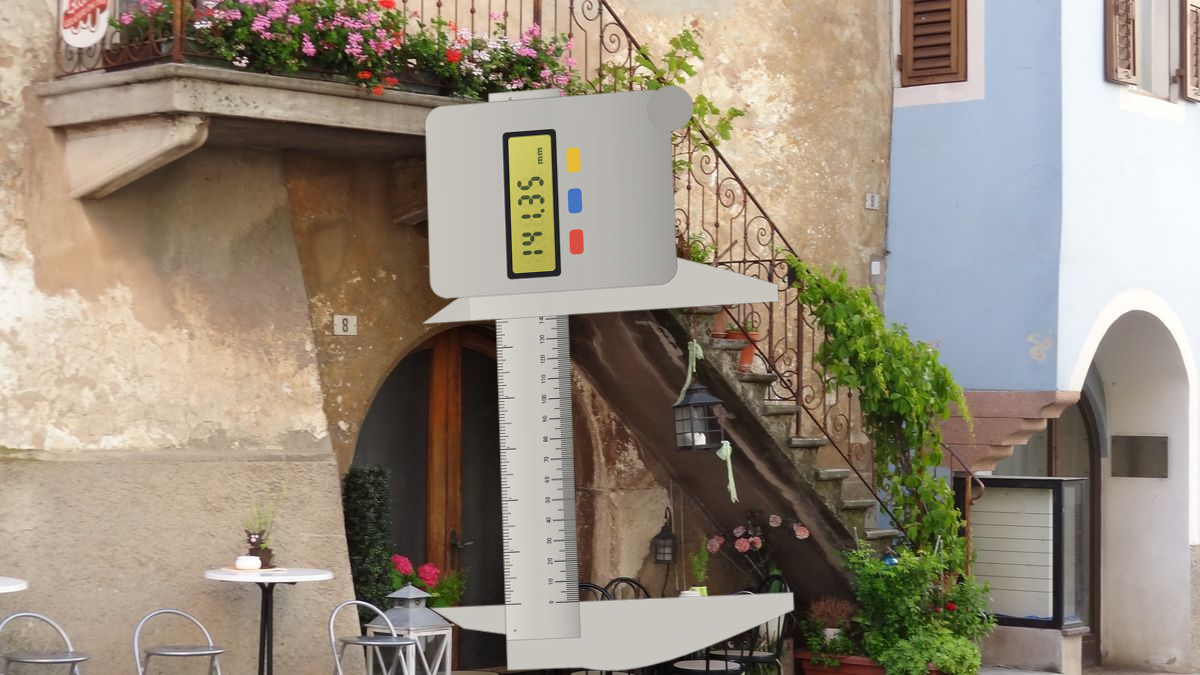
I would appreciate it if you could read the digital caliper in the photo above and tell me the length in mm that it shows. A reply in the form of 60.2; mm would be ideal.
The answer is 141.35; mm
